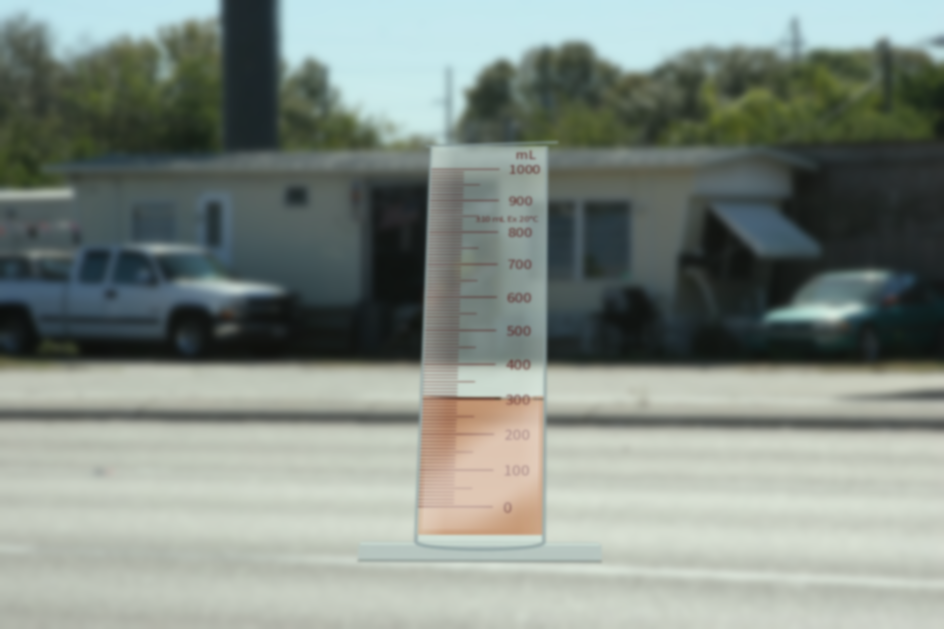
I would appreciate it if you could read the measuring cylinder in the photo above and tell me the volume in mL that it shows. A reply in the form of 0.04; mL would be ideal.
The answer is 300; mL
